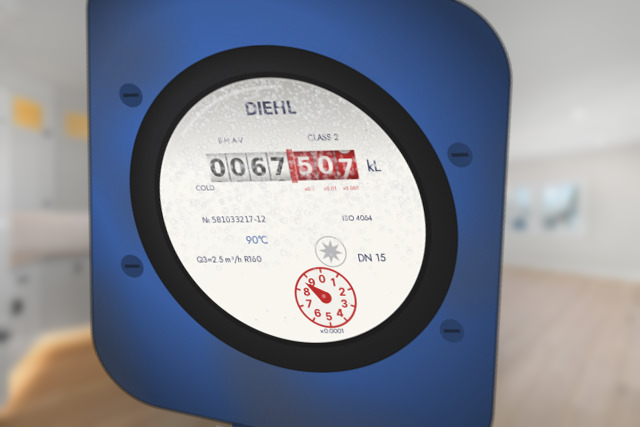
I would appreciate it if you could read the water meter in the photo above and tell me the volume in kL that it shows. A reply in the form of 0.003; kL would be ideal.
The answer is 67.5068; kL
